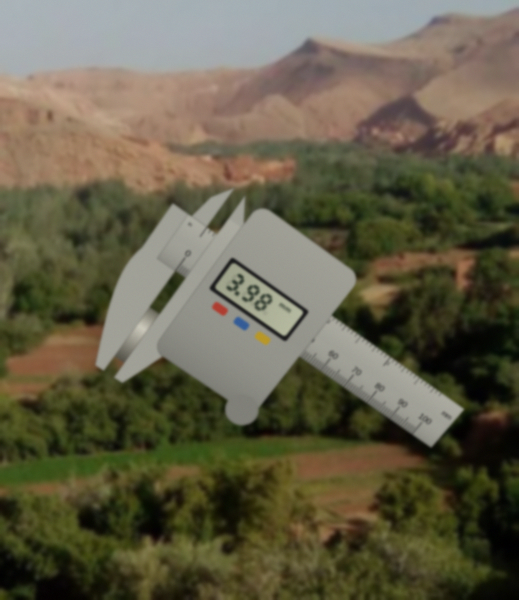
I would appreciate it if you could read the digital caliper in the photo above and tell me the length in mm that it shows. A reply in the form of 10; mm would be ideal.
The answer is 3.98; mm
